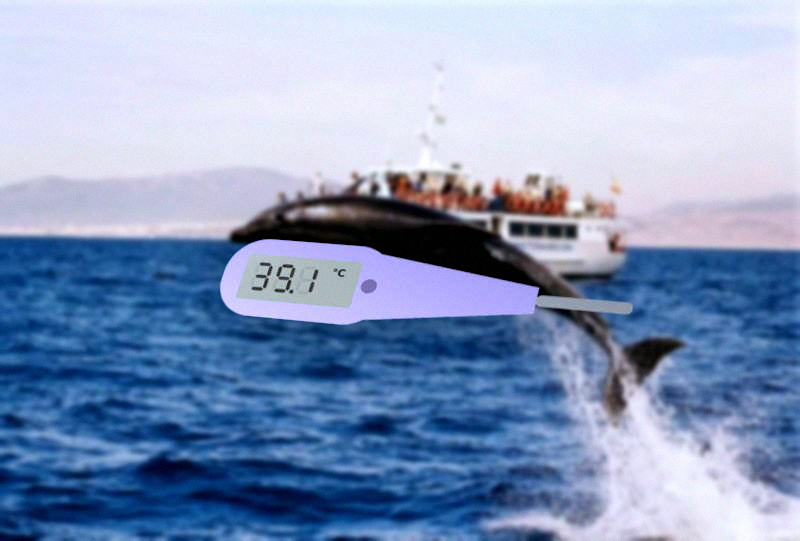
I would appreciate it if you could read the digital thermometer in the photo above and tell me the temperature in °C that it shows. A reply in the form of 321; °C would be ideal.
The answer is 39.1; °C
